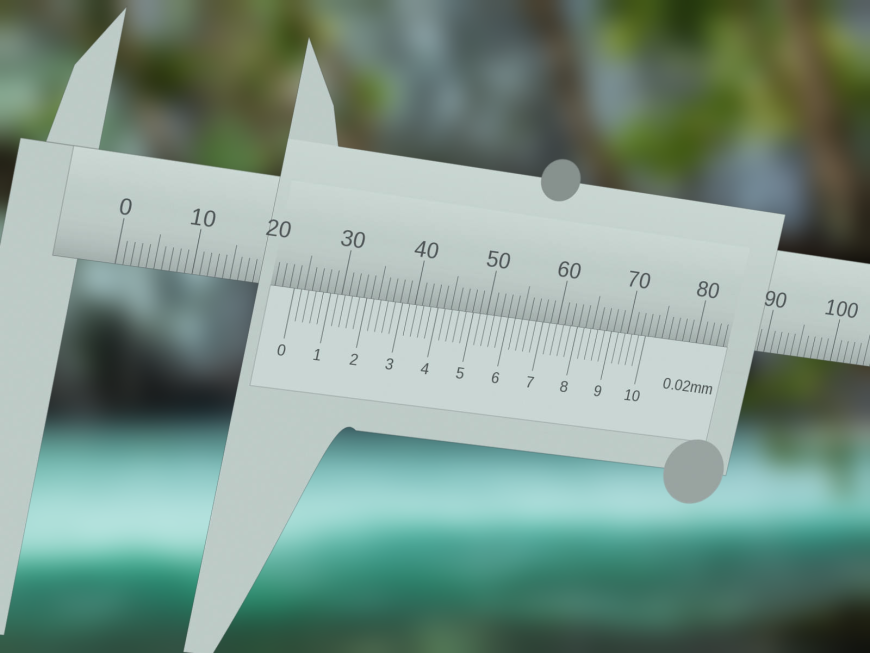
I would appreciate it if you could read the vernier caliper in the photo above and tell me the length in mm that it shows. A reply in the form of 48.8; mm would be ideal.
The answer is 23.6; mm
